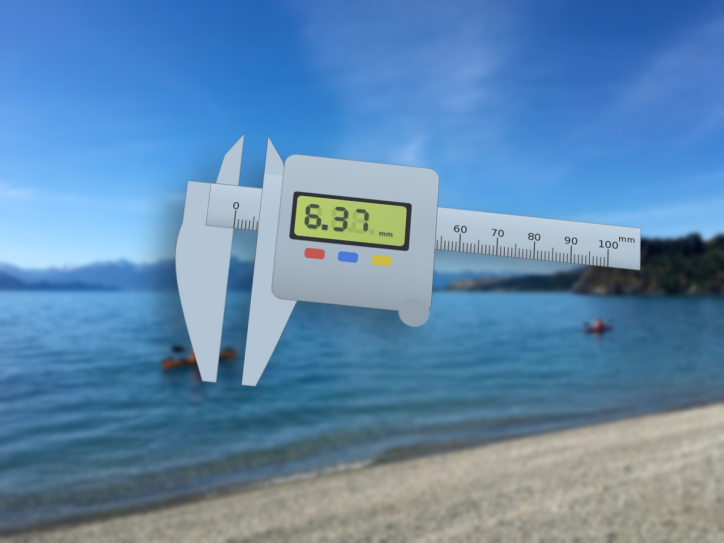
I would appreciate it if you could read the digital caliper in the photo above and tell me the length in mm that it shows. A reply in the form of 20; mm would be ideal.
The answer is 6.37; mm
